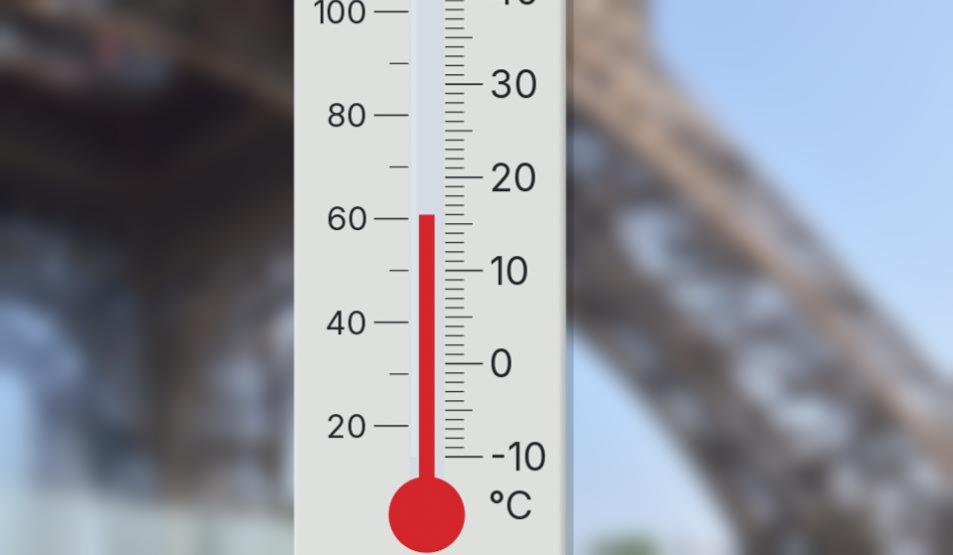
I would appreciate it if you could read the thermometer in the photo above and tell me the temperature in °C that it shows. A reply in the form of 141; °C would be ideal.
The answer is 16; °C
